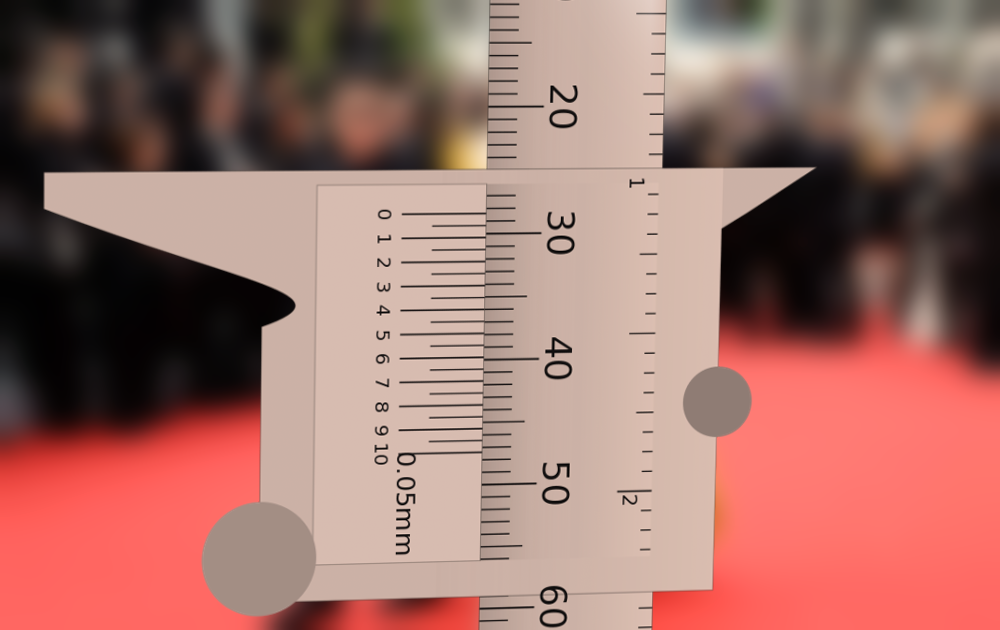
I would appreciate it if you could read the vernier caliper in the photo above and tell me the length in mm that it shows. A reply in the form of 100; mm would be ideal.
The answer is 28.4; mm
